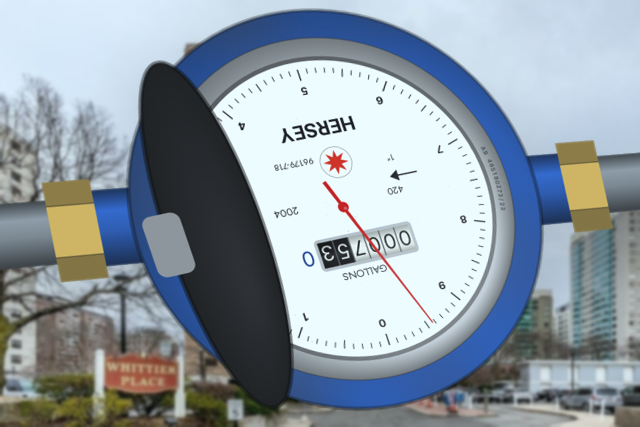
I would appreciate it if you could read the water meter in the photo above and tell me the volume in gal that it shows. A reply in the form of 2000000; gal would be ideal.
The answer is 7529.4; gal
